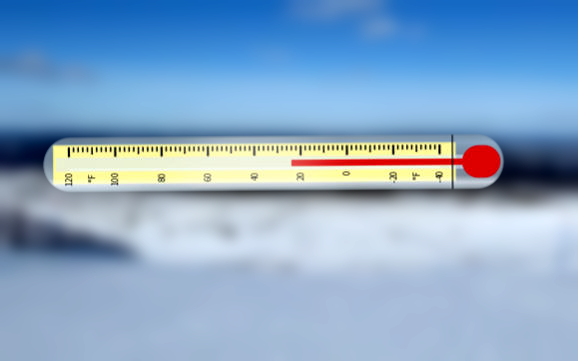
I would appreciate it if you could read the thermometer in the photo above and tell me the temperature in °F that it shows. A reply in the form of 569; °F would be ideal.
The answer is 24; °F
